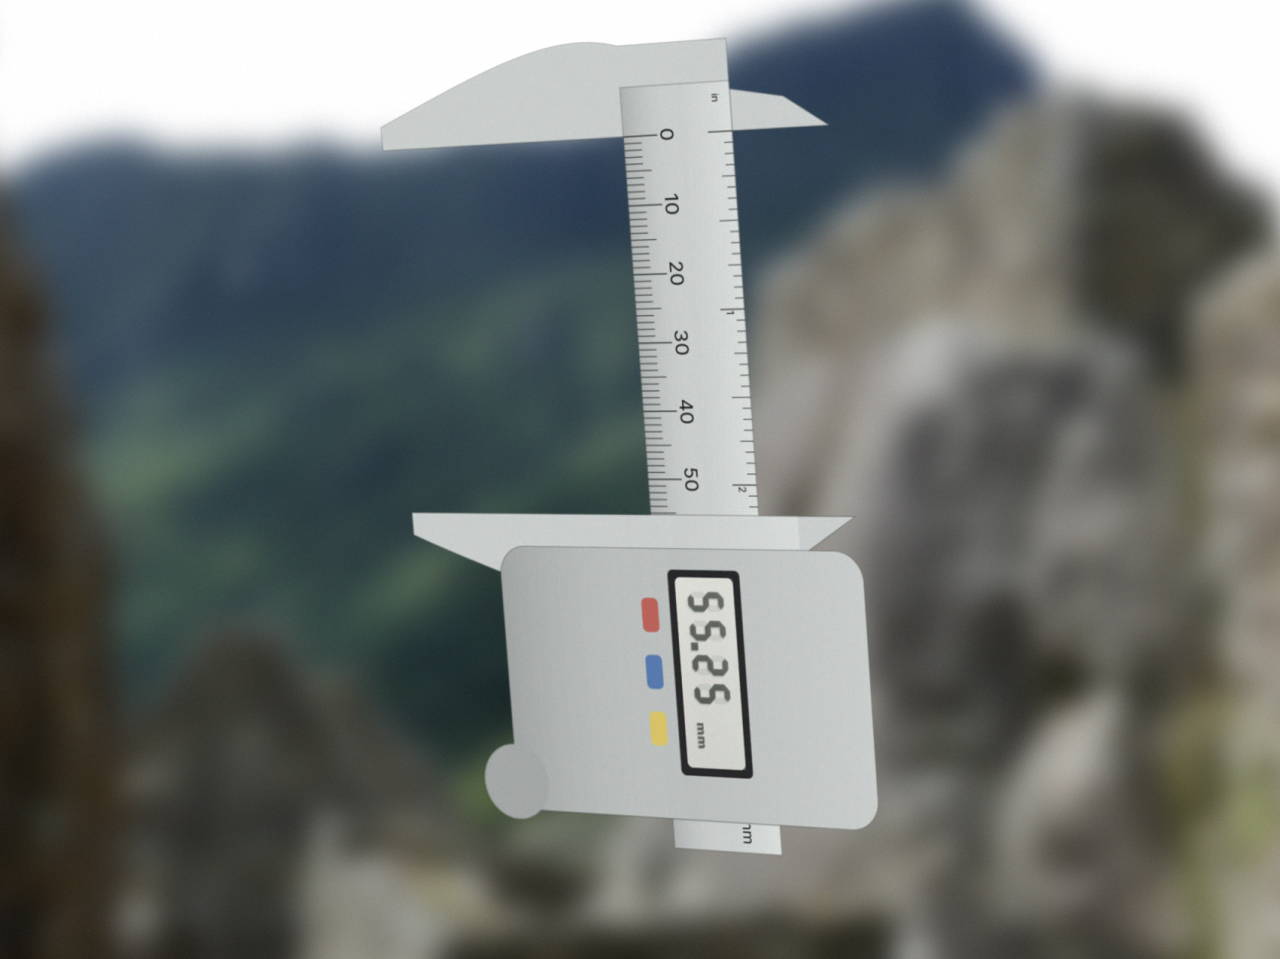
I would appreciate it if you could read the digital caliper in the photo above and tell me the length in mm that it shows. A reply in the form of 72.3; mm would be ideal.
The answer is 55.25; mm
